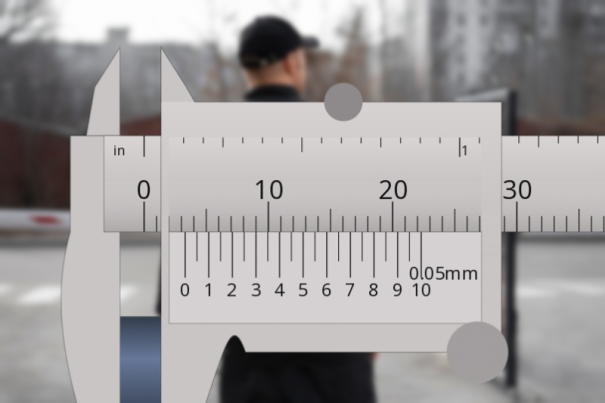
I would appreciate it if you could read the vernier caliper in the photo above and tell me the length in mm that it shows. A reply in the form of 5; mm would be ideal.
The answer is 3.3; mm
